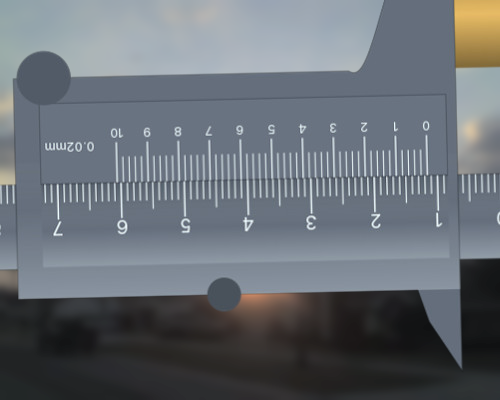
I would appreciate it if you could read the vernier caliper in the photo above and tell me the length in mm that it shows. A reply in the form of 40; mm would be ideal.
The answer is 11.6; mm
